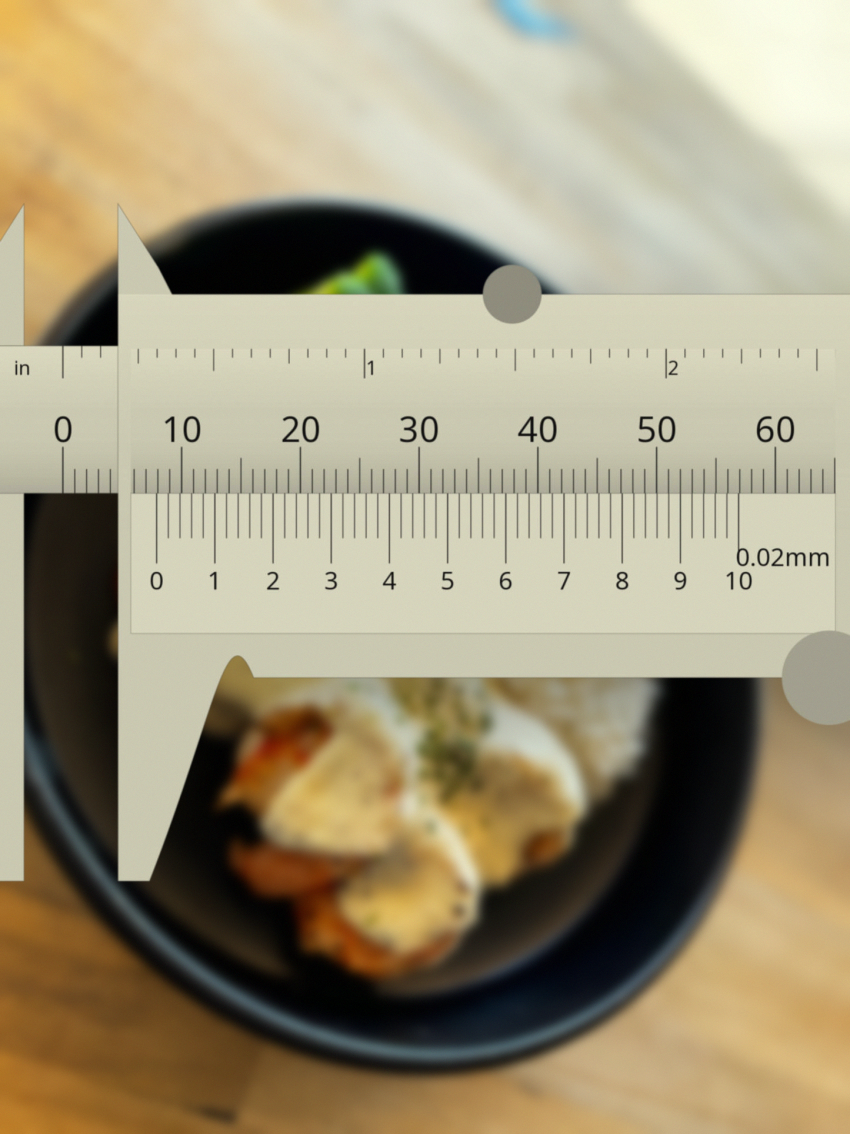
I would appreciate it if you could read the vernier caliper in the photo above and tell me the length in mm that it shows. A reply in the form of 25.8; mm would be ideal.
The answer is 7.9; mm
